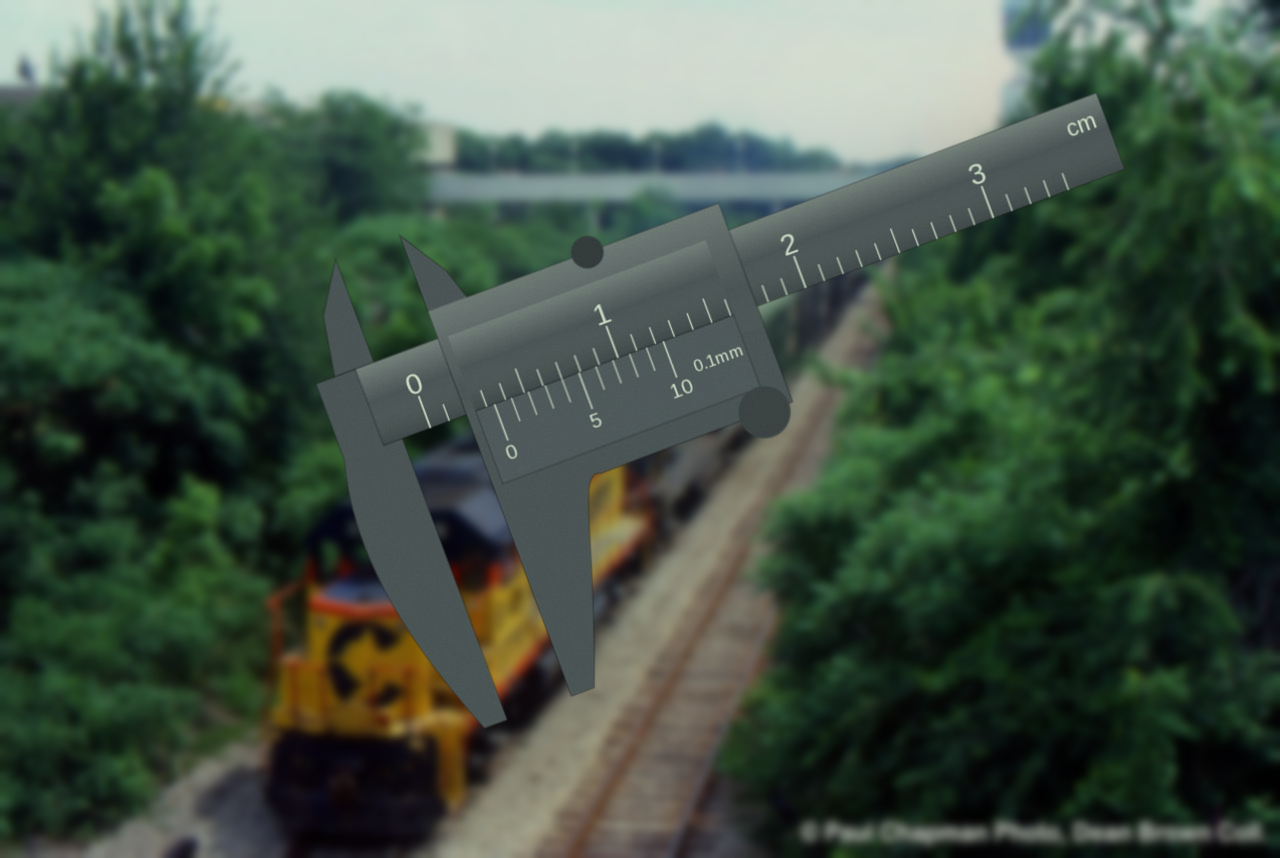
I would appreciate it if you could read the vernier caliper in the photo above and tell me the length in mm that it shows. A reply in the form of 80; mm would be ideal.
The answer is 3.4; mm
